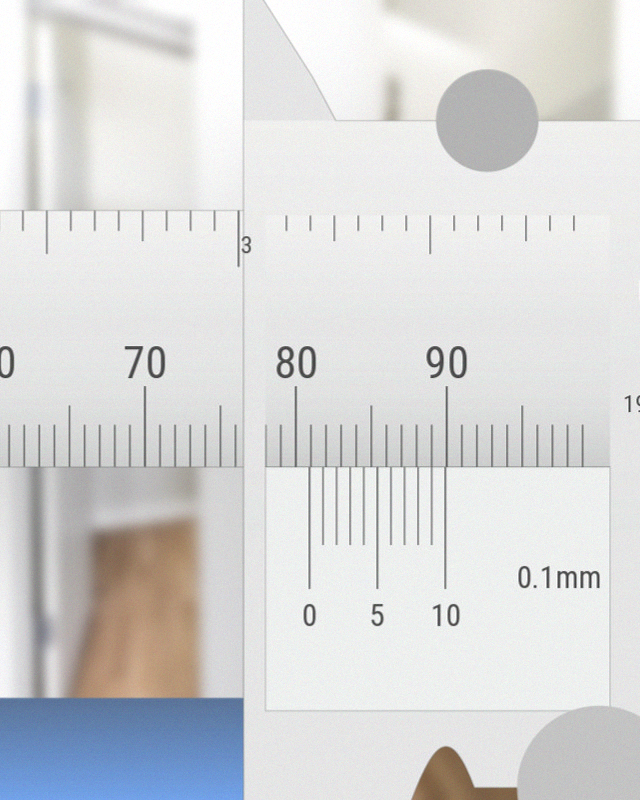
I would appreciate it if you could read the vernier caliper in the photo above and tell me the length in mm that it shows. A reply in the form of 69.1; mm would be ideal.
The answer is 80.9; mm
